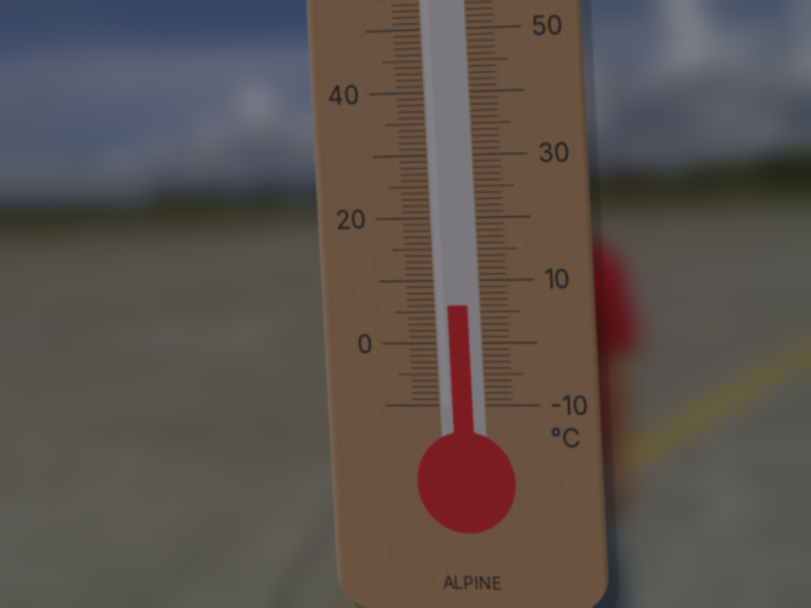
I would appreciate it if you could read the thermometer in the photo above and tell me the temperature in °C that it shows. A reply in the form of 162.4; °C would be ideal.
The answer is 6; °C
